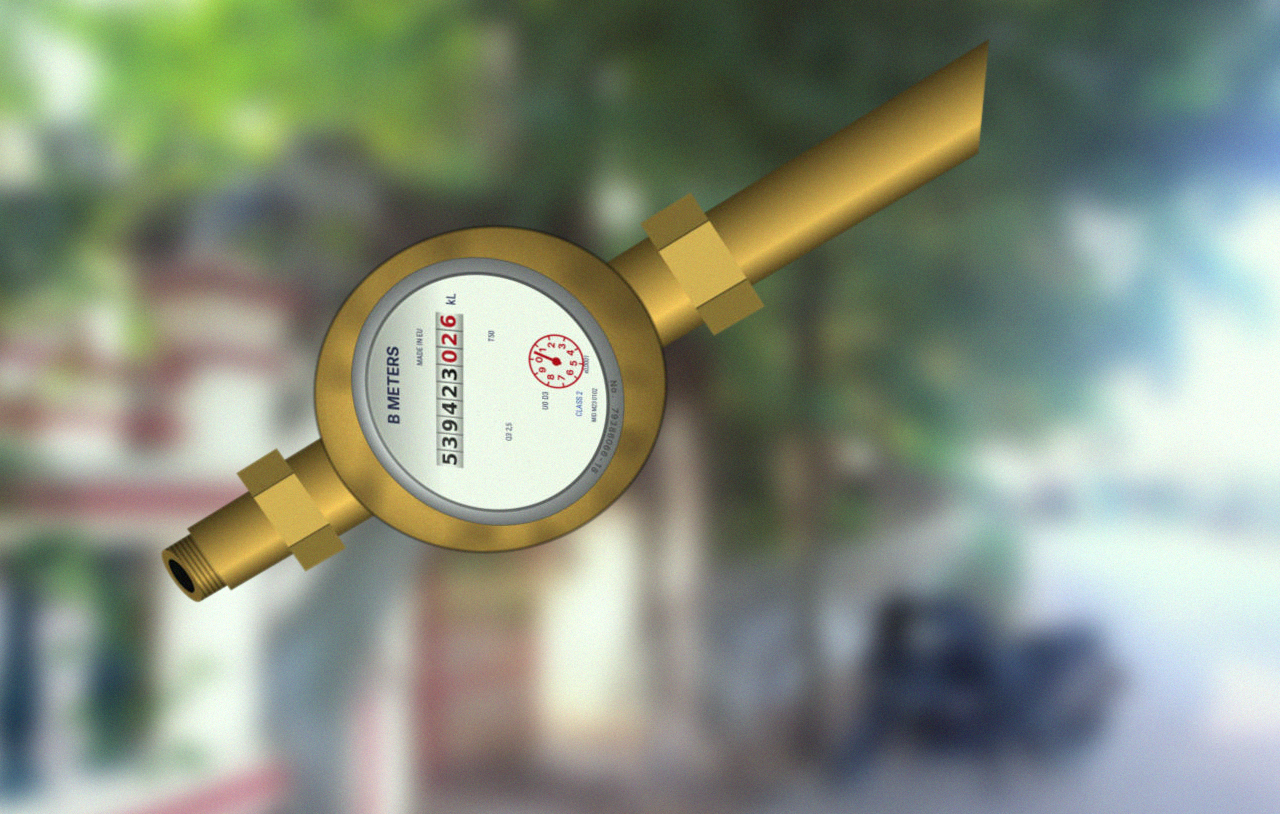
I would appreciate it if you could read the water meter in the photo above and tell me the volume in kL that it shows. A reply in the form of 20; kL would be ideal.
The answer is 539423.0260; kL
